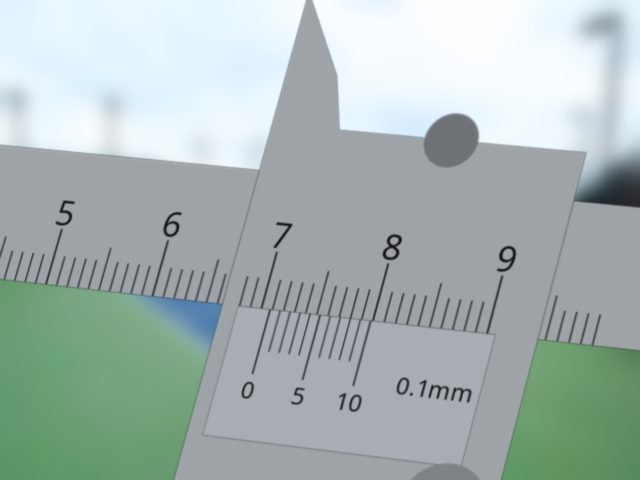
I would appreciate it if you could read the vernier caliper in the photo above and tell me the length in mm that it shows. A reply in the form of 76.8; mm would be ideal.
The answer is 70.8; mm
